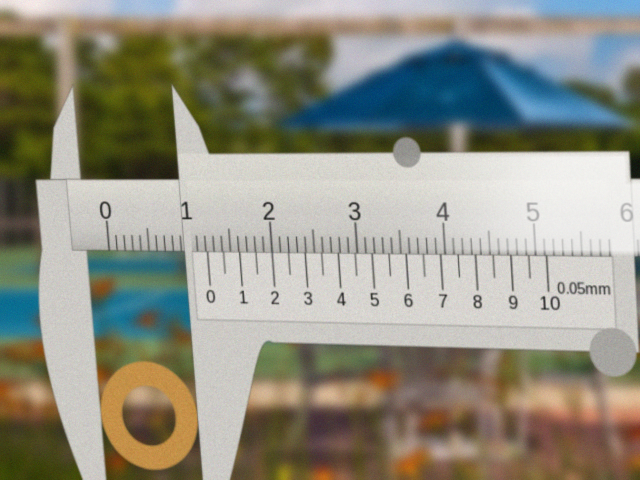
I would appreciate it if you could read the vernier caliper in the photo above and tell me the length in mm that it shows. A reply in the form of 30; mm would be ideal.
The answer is 12.2; mm
